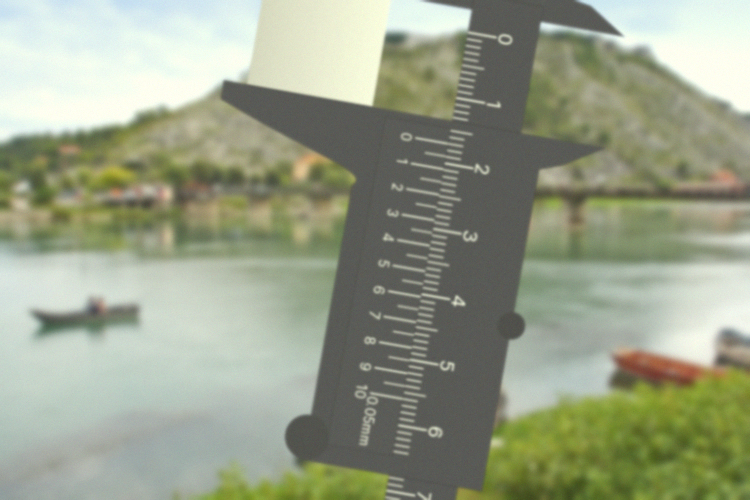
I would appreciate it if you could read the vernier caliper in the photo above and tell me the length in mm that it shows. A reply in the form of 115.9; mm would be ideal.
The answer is 17.0; mm
